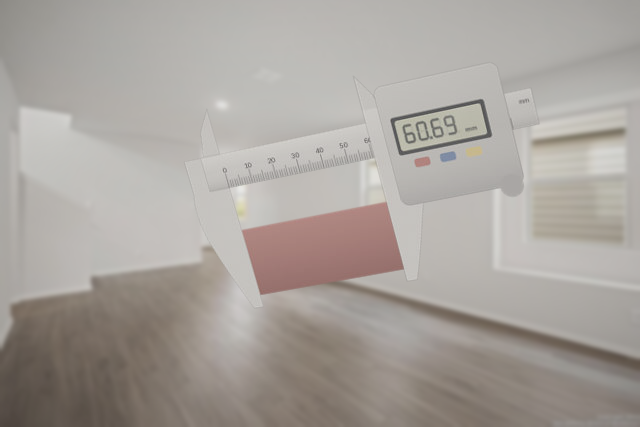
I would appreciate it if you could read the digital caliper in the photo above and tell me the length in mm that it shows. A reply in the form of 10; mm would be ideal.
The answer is 60.69; mm
